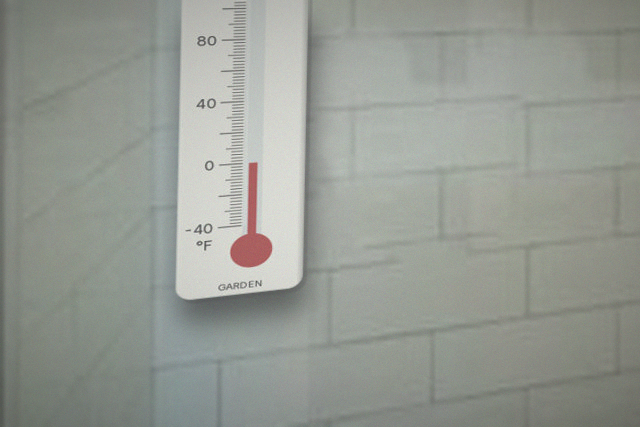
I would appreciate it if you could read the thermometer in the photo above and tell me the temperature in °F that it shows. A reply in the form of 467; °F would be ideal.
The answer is 0; °F
